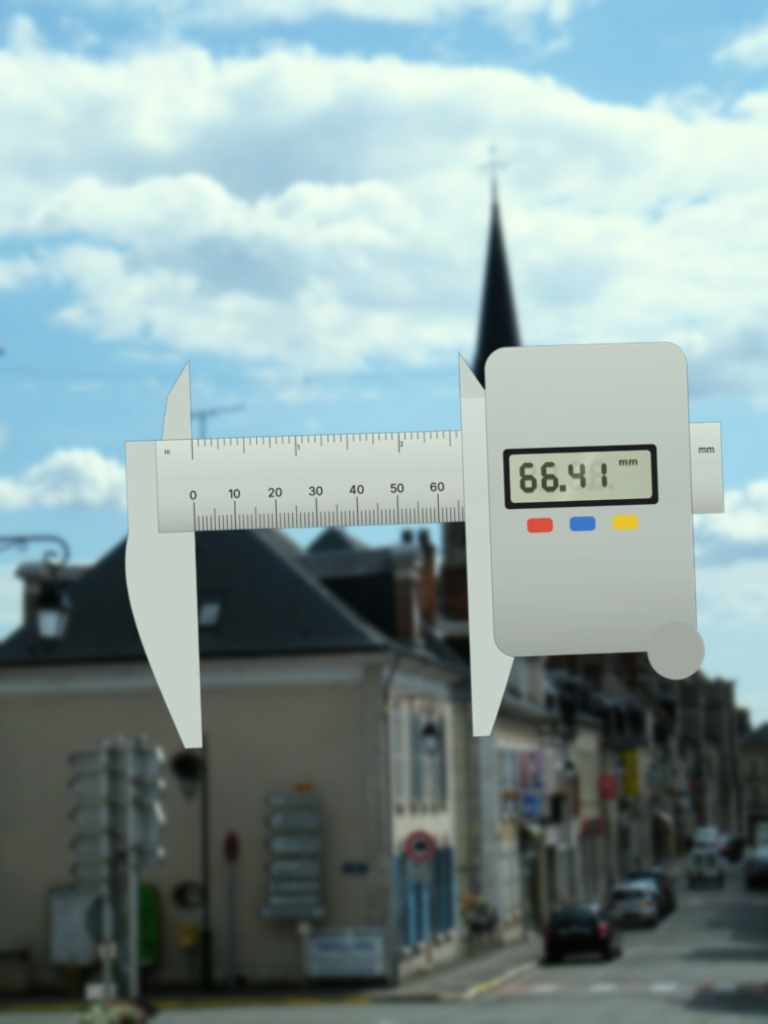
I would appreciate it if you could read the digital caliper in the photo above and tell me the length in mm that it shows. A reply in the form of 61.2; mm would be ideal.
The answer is 66.41; mm
